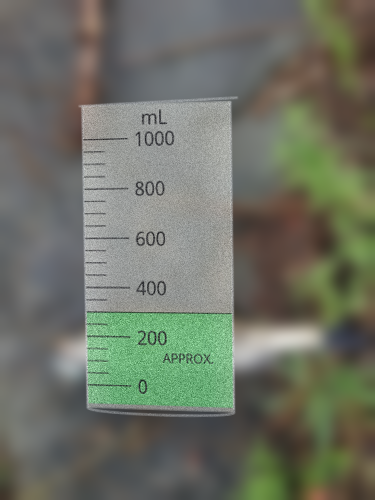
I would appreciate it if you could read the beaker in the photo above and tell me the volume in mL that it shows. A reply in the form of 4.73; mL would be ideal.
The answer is 300; mL
